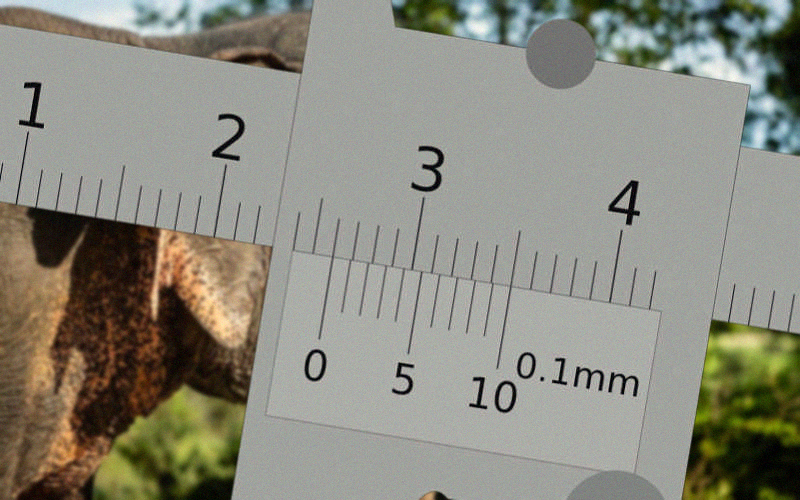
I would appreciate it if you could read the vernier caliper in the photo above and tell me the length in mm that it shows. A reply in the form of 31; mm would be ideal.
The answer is 26.0; mm
